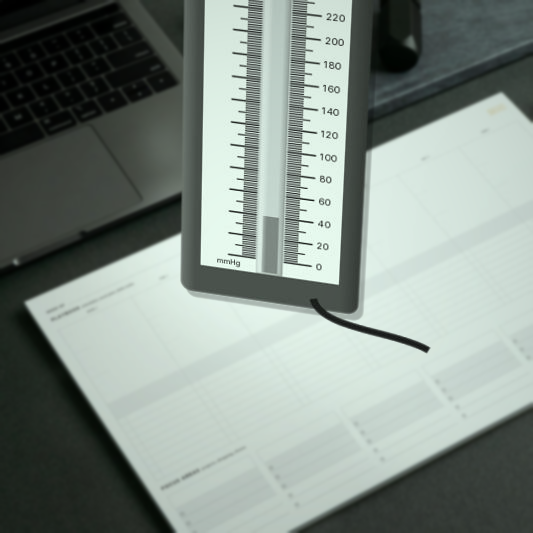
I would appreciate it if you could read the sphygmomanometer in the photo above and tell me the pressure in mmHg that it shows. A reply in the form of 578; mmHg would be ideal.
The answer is 40; mmHg
